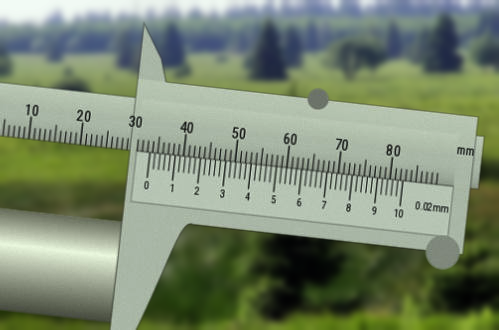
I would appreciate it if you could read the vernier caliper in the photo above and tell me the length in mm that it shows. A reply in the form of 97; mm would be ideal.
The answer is 33.5; mm
